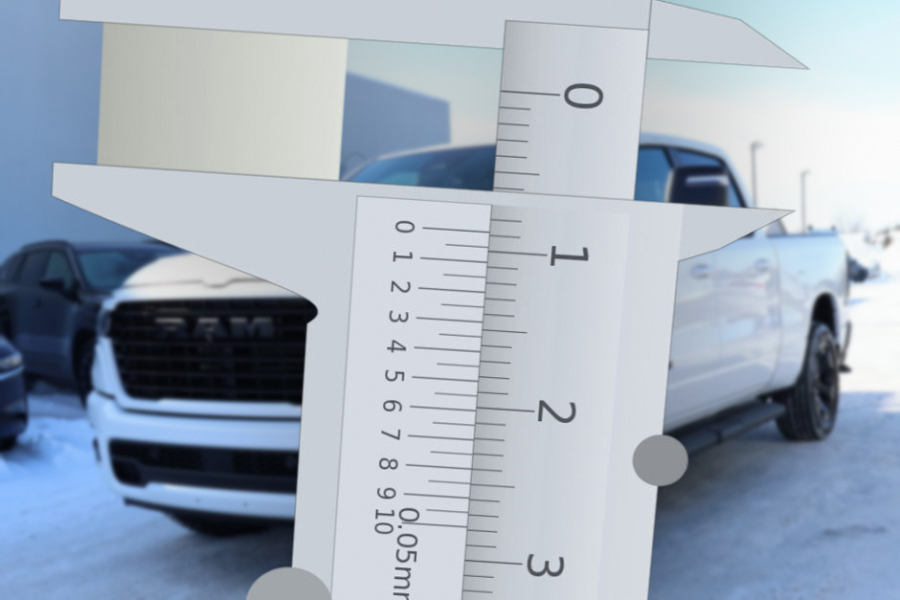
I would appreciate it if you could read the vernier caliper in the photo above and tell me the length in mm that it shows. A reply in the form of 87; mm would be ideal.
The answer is 8.8; mm
